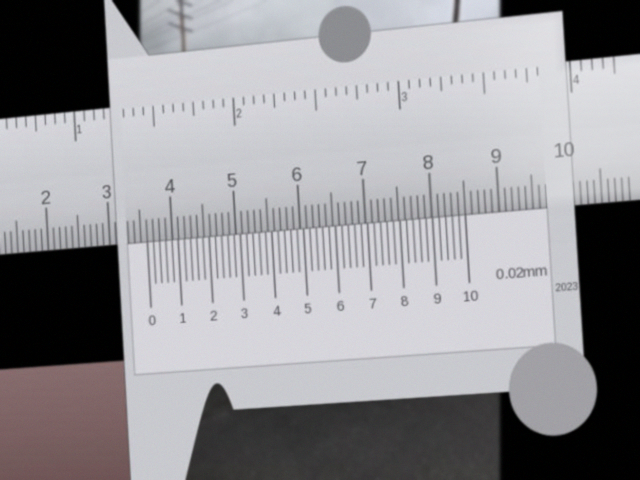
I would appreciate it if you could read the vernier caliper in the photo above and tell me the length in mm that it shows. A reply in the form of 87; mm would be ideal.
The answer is 36.0; mm
